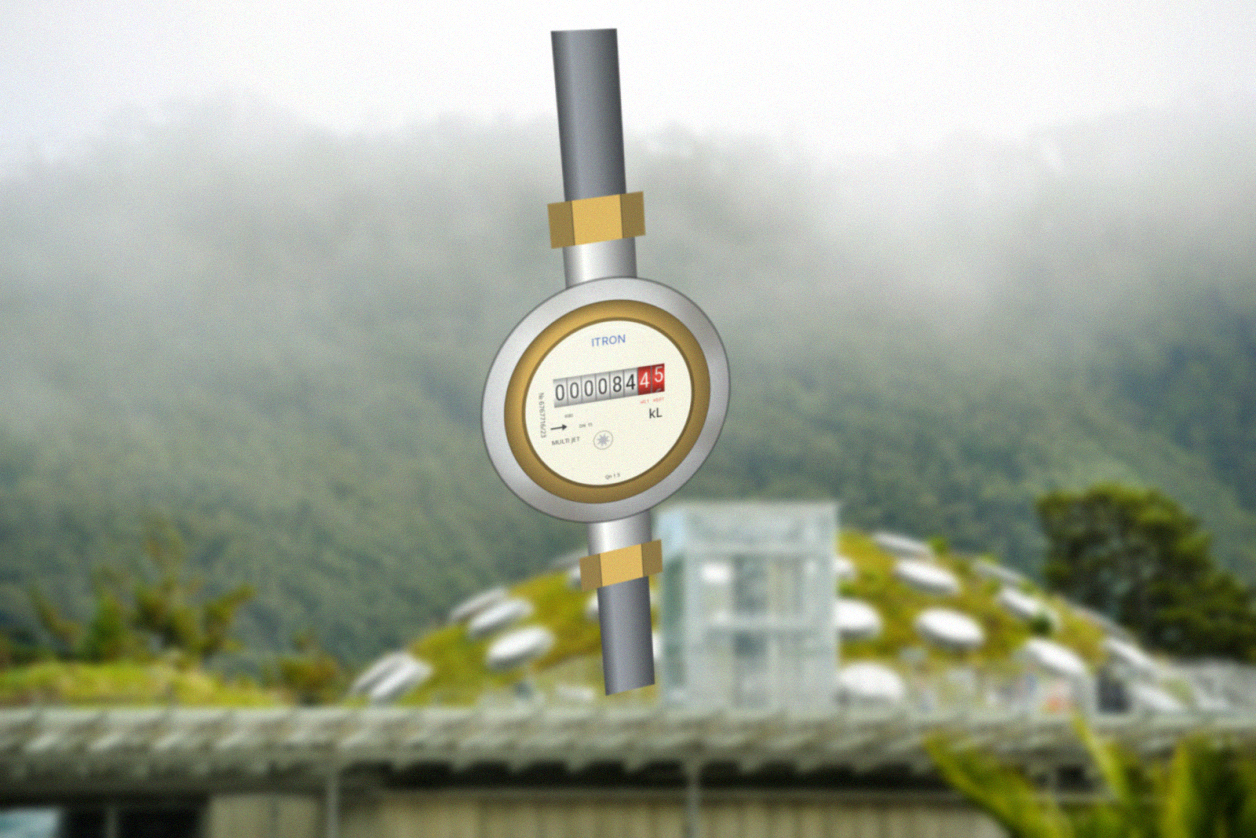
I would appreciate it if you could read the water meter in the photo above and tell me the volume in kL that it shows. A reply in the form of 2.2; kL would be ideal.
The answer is 84.45; kL
